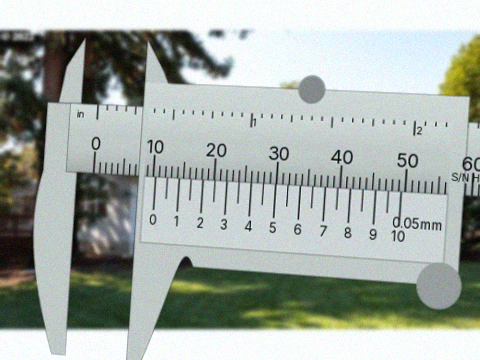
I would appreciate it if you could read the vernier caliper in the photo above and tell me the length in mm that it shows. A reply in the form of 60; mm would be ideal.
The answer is 10.4; mm
